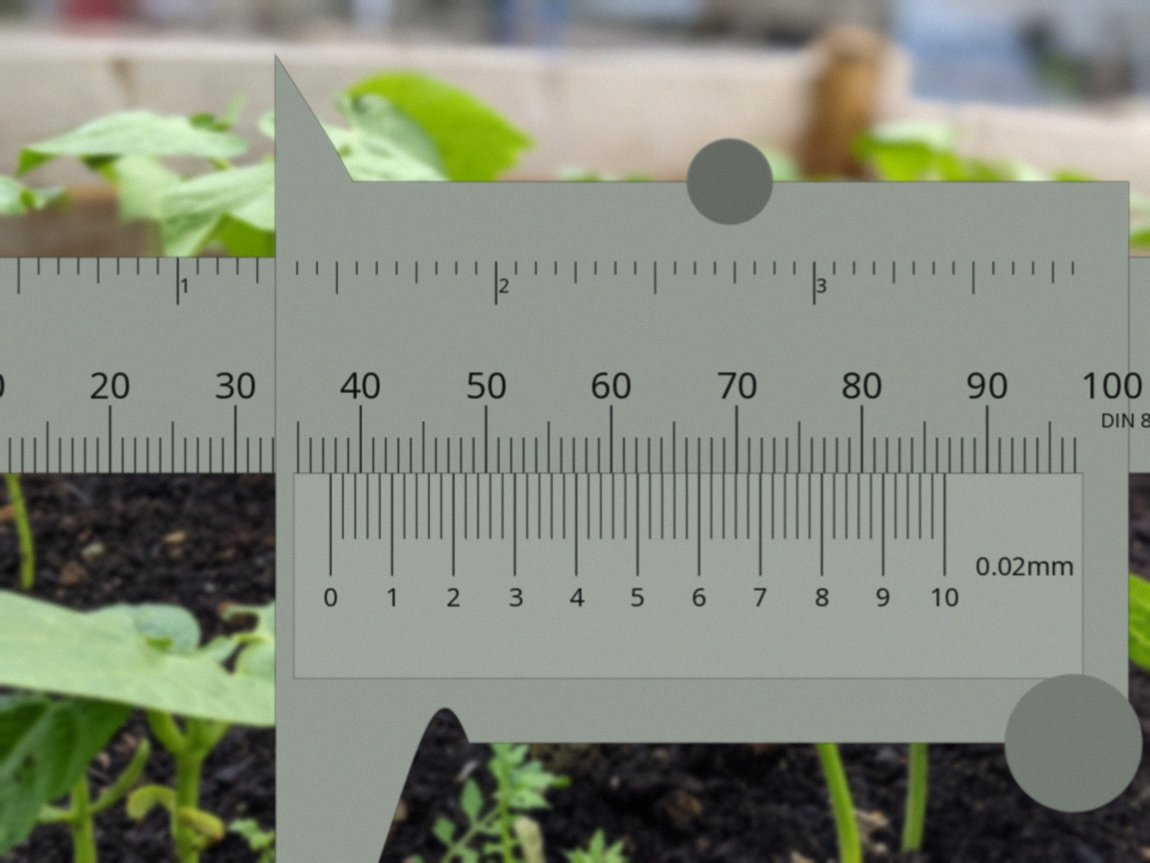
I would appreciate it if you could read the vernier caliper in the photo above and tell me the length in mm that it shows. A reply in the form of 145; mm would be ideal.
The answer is 37.6; mm
